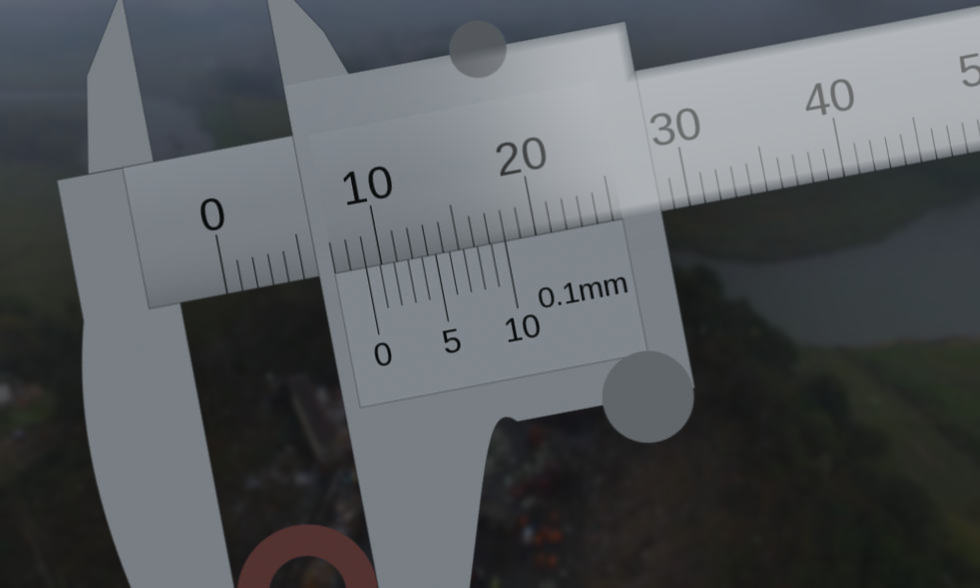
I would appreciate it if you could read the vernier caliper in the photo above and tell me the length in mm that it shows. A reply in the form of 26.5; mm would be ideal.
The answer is 9.0; mm
